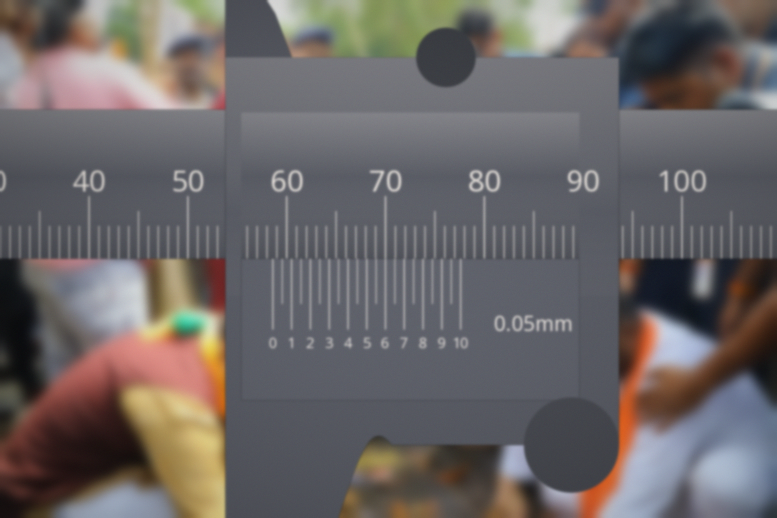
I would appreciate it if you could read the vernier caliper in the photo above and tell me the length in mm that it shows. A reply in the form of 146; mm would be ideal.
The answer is 58.6; mm
